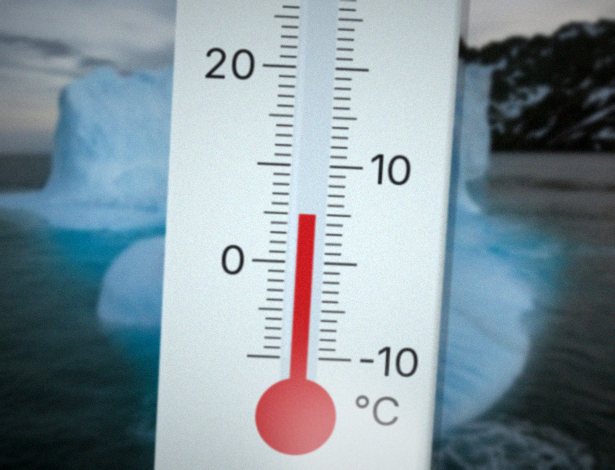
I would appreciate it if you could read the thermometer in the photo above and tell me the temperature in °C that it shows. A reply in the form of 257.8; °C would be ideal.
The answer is 5; °C
